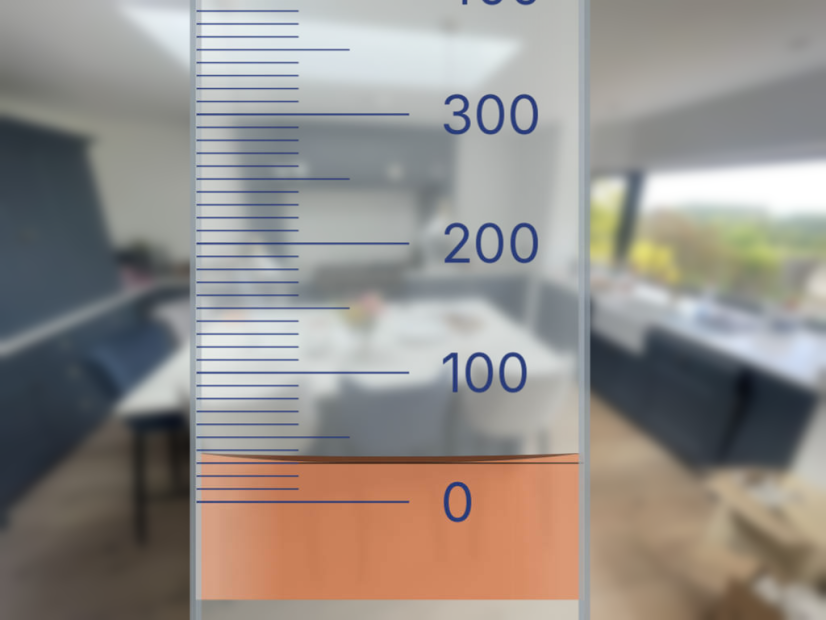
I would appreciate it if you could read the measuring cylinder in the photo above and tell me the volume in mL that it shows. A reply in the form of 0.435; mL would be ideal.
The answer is 30; mL
